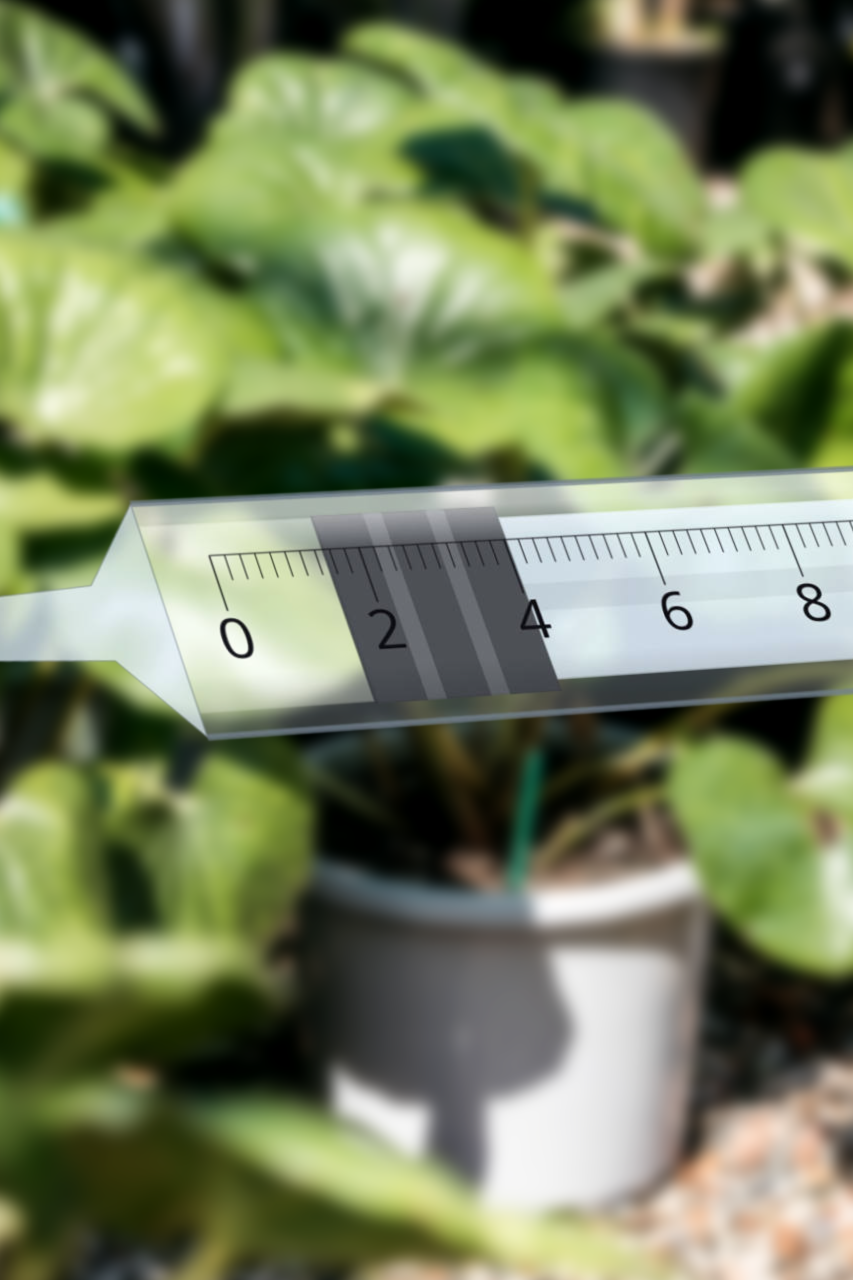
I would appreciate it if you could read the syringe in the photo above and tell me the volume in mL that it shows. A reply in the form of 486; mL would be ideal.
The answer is 1.5; mL
